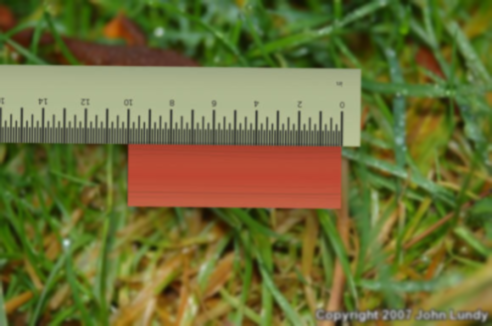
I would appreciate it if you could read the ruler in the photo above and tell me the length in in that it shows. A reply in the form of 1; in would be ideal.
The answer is 10; in
